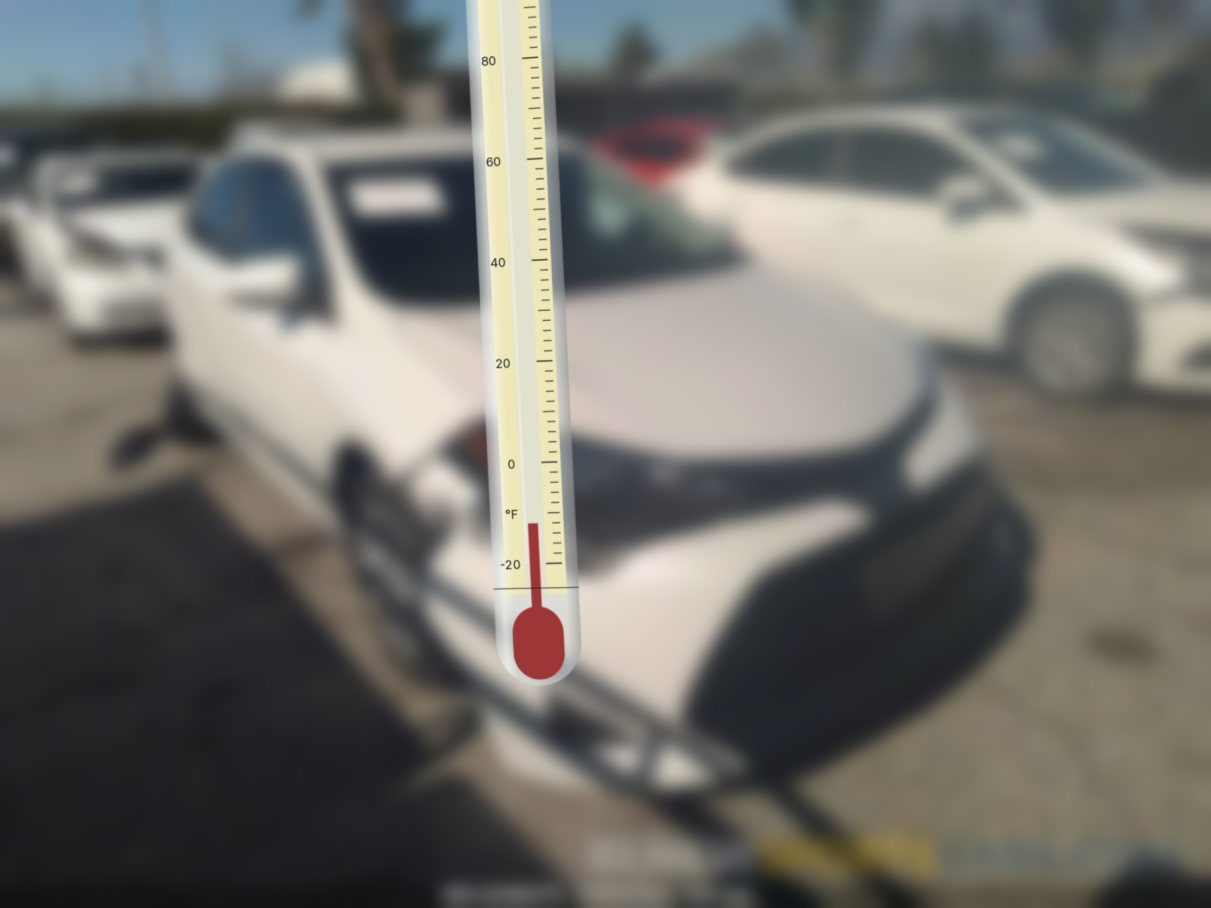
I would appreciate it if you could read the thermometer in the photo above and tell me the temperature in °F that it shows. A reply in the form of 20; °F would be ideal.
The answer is -12; °F
